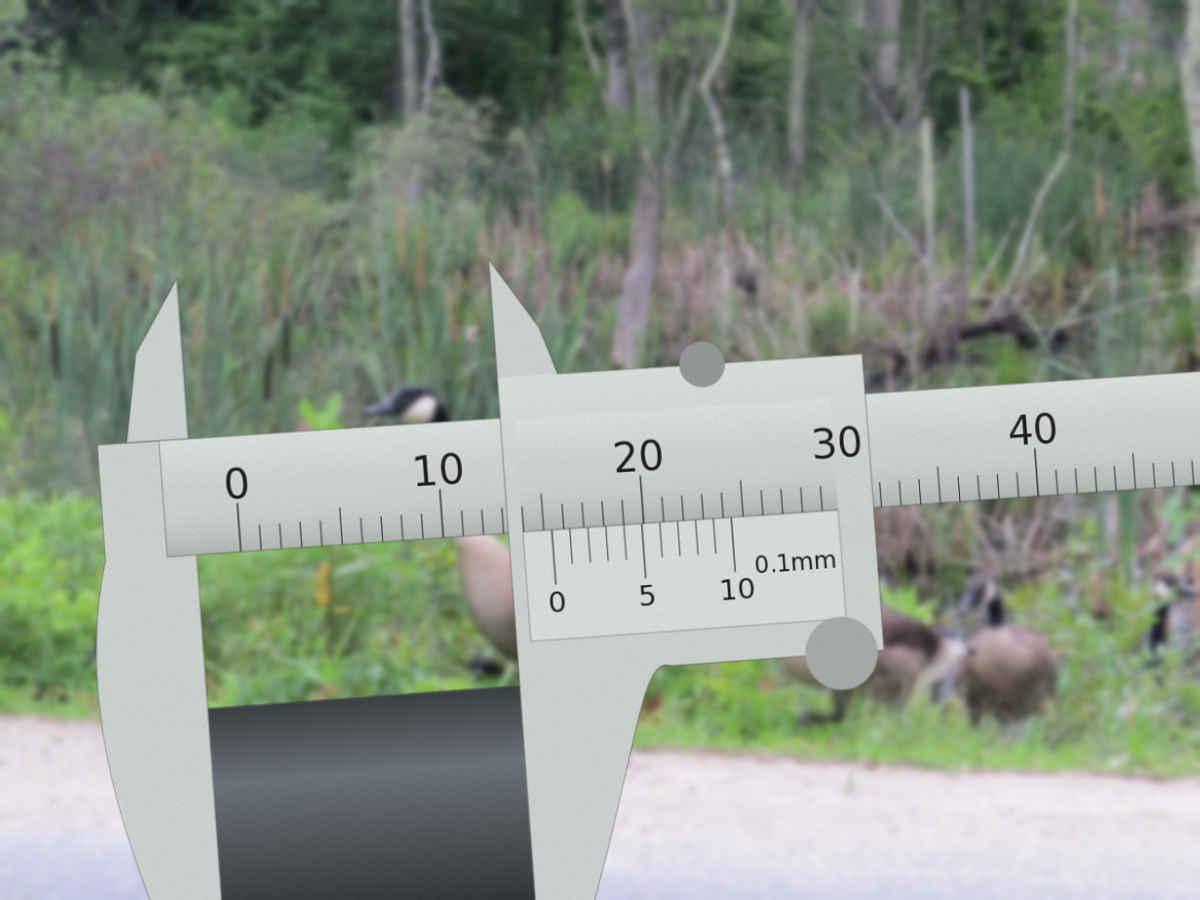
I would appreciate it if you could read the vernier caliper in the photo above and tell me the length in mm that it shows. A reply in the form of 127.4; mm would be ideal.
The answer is 15.4; mm
